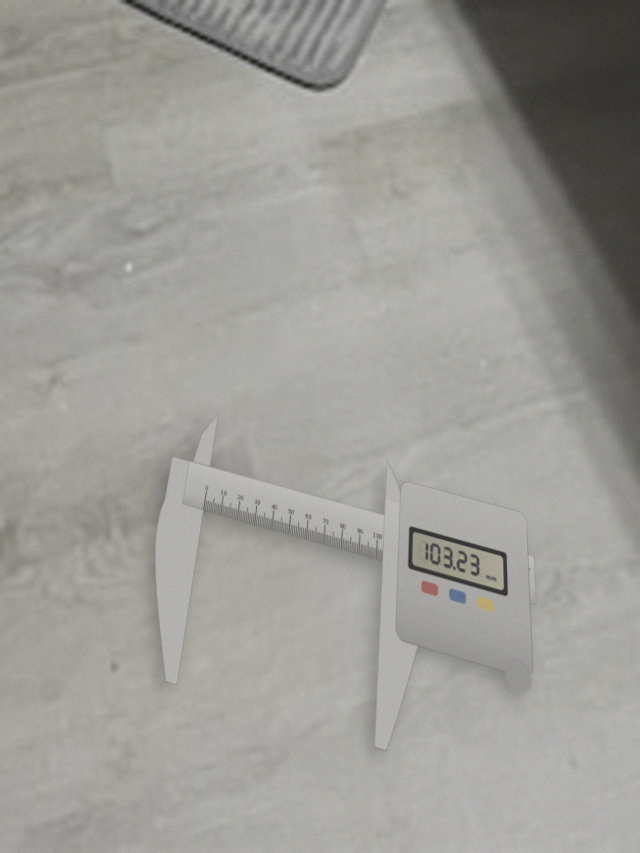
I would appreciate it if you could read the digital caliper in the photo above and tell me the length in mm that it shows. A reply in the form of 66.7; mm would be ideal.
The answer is 103.23; mm
